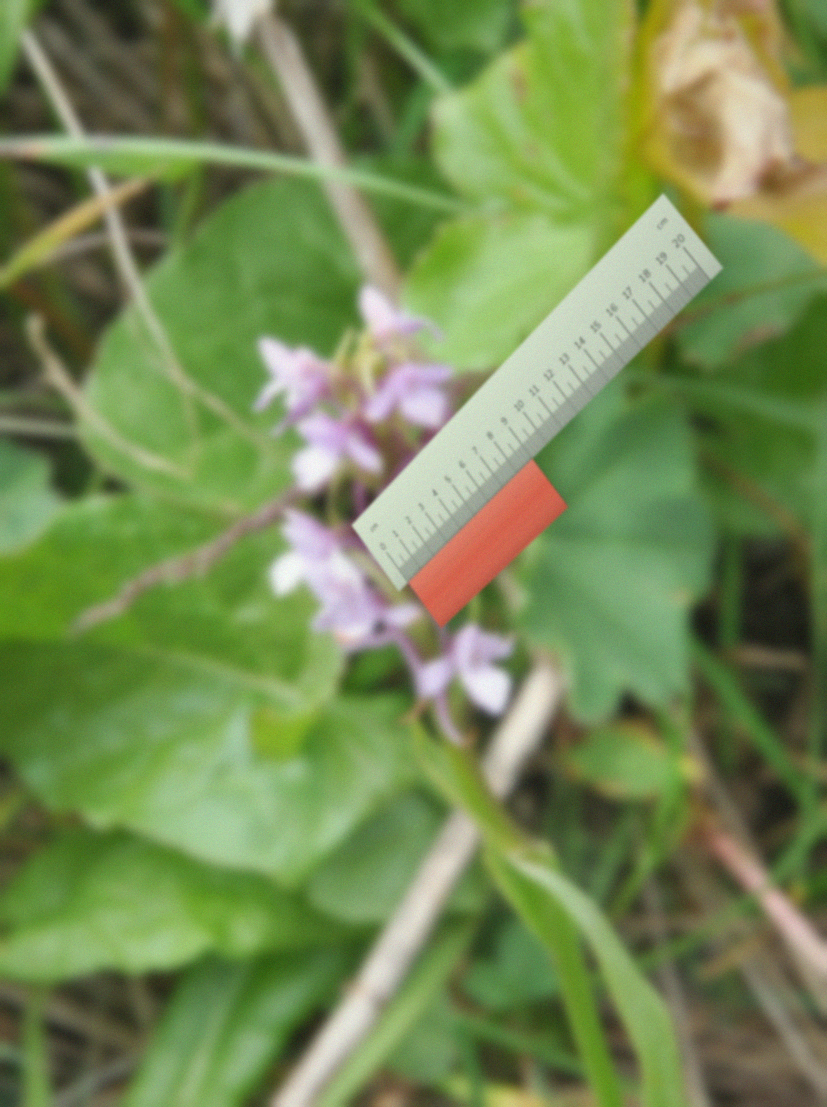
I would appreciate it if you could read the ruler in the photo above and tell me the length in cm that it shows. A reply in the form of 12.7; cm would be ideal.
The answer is 9; cm
